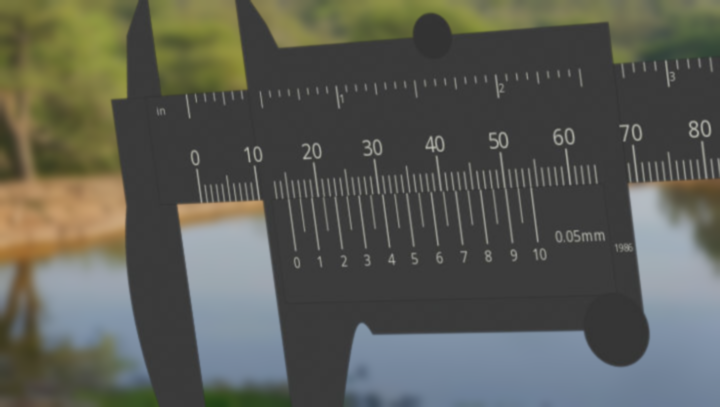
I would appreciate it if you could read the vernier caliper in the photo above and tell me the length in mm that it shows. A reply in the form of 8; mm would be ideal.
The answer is 15.0; mm
